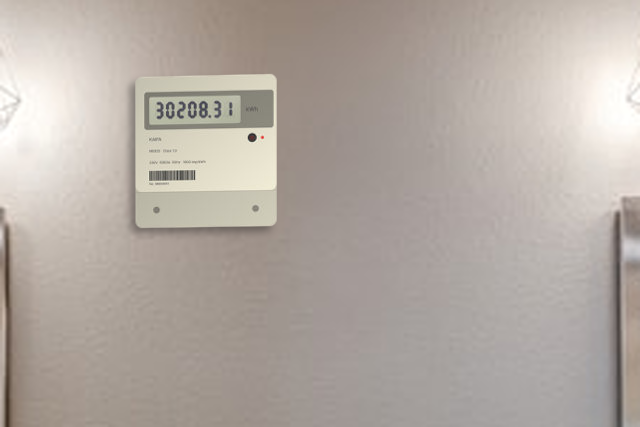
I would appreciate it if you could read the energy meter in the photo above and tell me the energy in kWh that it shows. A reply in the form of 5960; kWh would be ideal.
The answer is 30208.31; kWh
